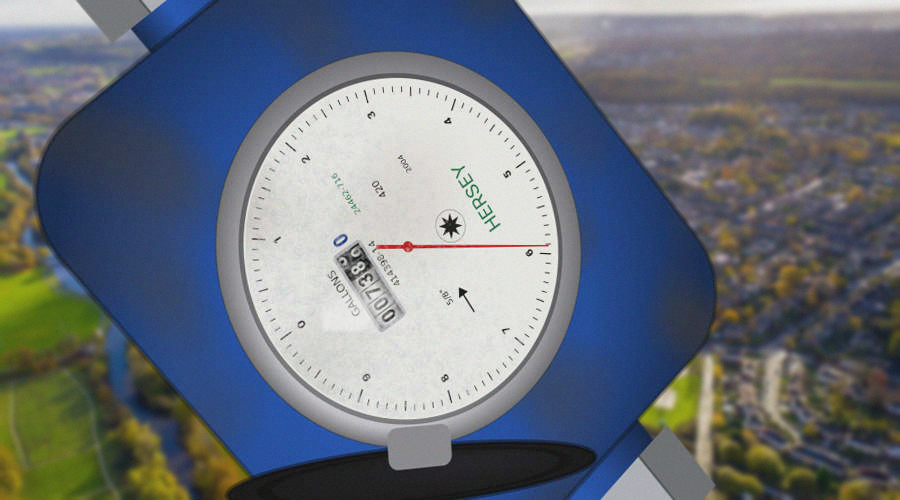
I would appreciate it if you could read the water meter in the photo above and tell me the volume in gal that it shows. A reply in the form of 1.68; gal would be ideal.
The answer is 73885.9; gal
